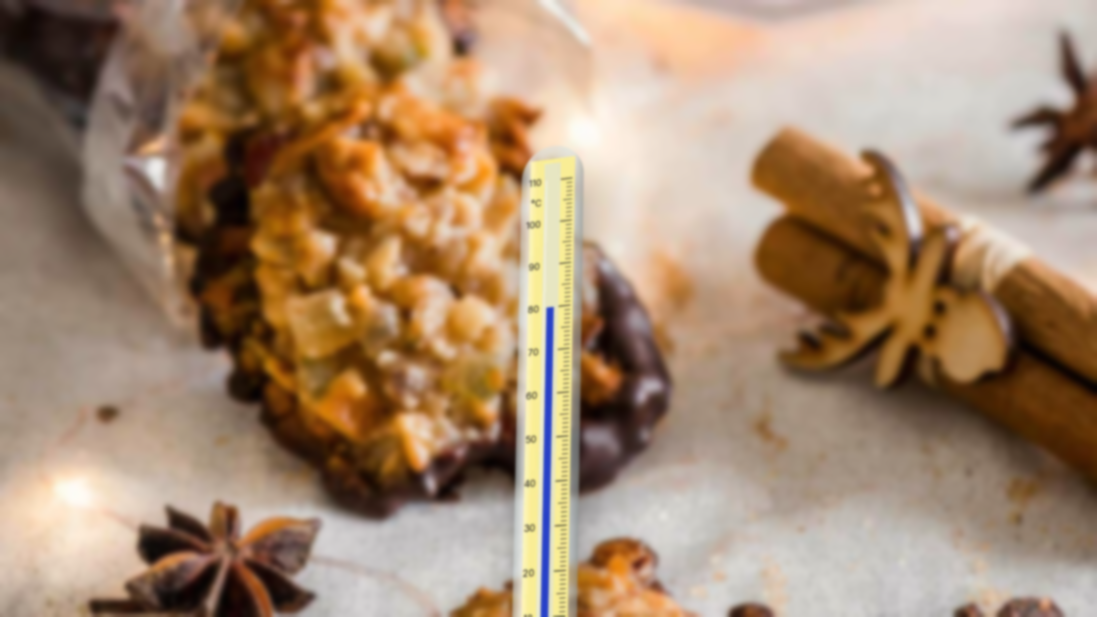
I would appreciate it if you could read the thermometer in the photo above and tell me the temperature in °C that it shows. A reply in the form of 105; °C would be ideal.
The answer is 80; °C
